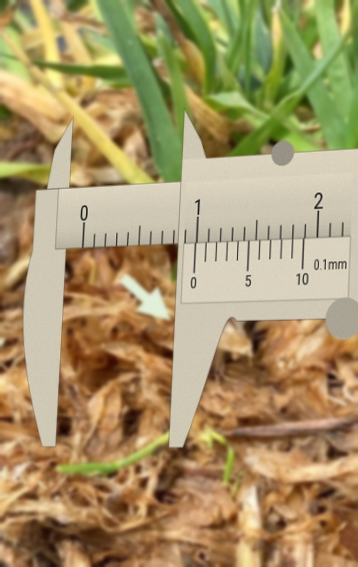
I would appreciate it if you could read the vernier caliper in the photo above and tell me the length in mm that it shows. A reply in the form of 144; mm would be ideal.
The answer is 9.9; mm
